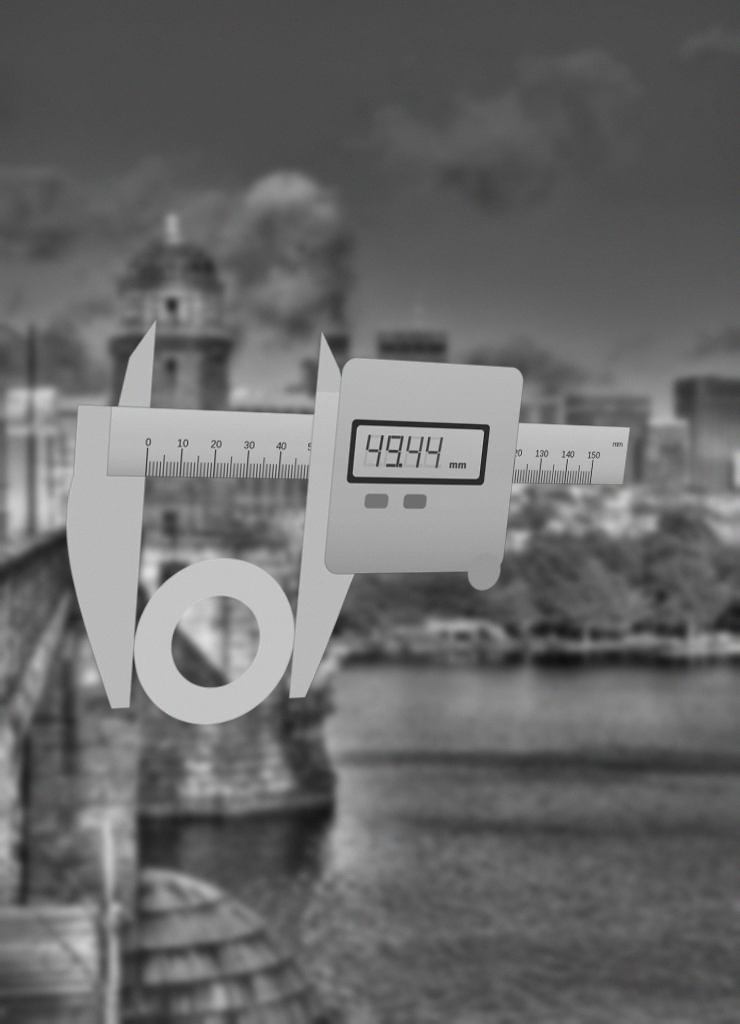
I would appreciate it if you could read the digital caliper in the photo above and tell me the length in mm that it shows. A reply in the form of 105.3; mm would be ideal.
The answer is 49.44; mm
